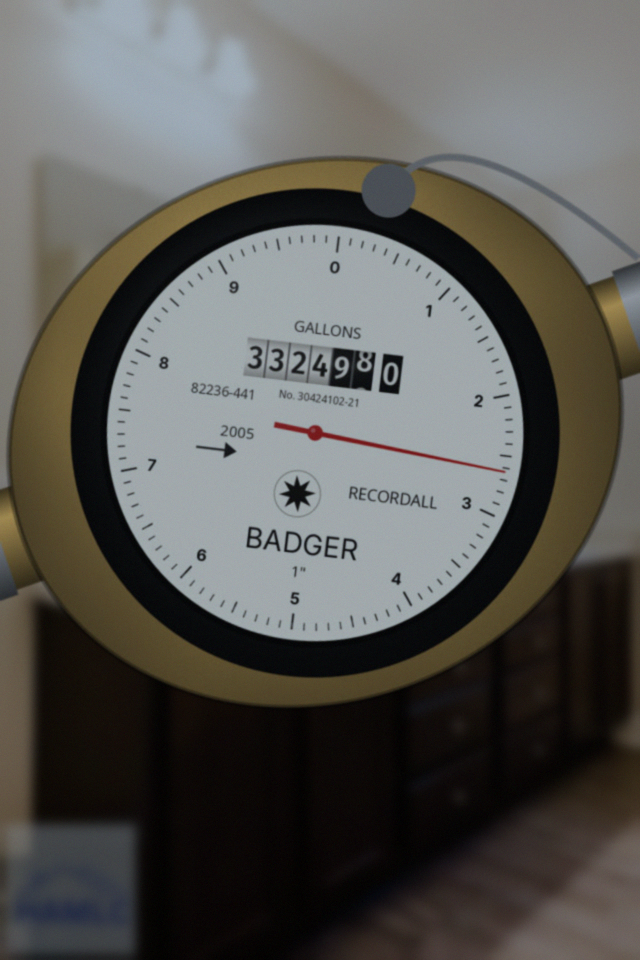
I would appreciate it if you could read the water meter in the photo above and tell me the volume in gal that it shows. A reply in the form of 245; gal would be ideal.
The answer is 3324982.6; gal
